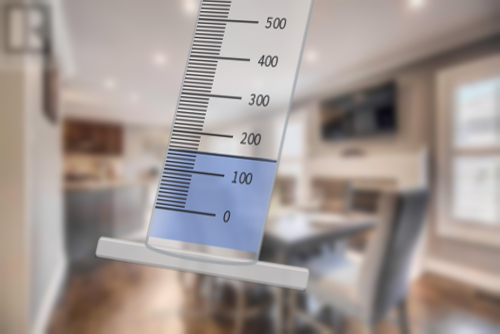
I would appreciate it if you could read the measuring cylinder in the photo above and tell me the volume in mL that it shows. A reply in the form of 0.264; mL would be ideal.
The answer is 150; mL
